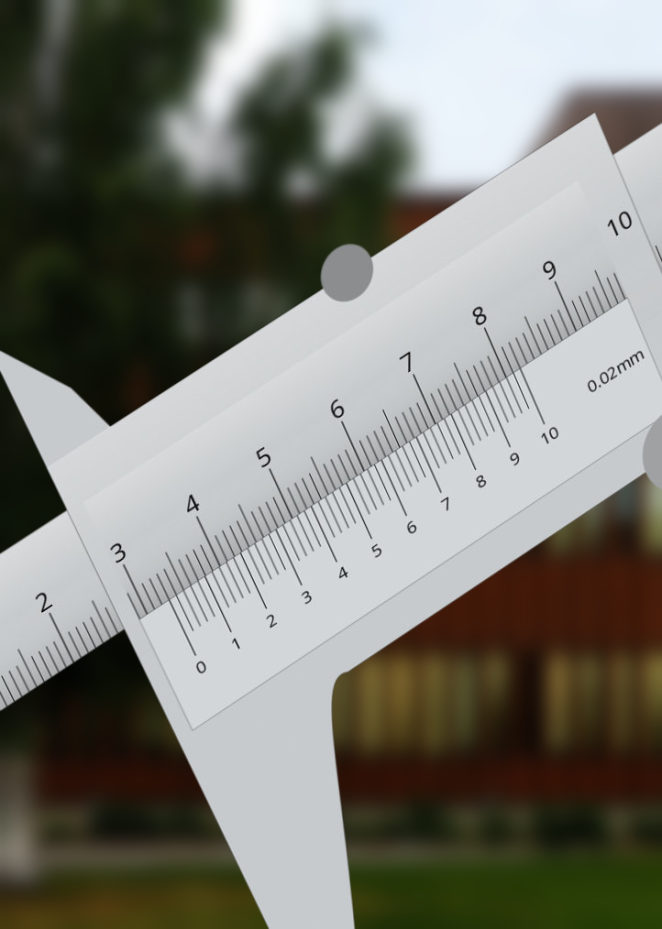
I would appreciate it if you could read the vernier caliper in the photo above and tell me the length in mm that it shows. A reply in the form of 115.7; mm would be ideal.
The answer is 33.0; mm
